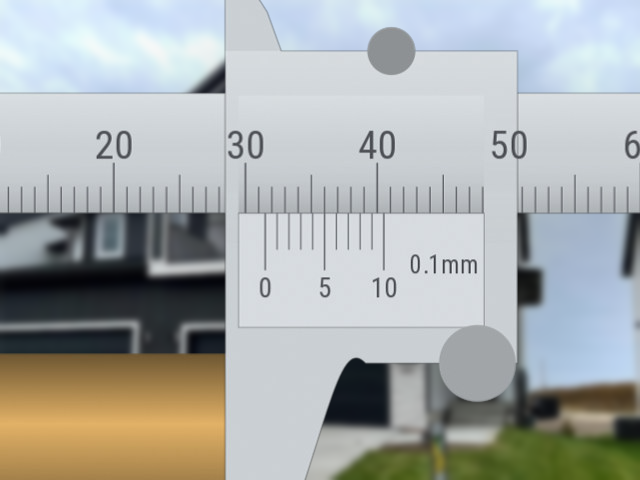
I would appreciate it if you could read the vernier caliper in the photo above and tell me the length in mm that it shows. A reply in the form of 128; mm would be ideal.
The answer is 31.5; mm
